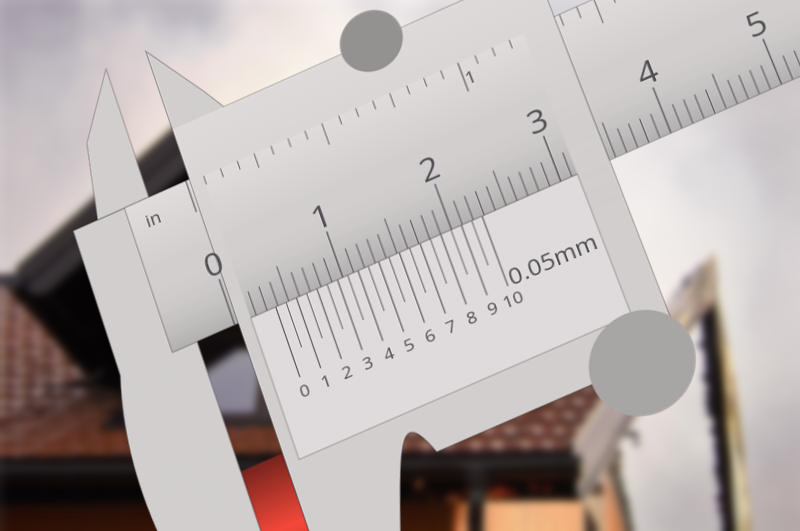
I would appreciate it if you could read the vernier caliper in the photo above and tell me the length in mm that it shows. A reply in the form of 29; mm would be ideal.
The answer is 3.8; mm
